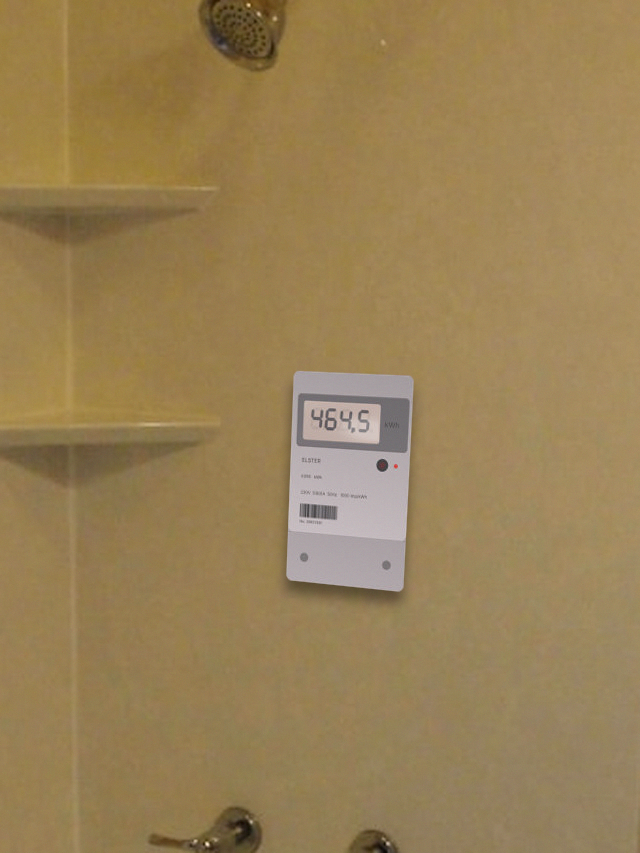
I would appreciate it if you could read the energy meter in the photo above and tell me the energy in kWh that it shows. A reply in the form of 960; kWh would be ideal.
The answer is 464.5; kWh
